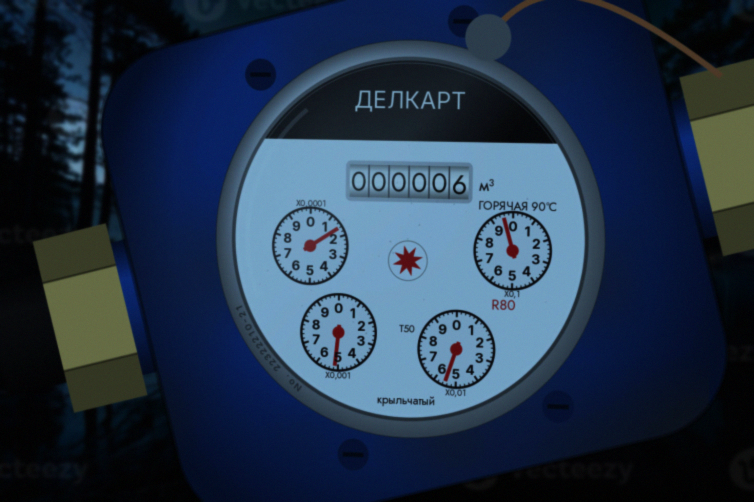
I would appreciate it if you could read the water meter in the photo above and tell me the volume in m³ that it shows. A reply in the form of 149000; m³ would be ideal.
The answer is 5.9551; m³
